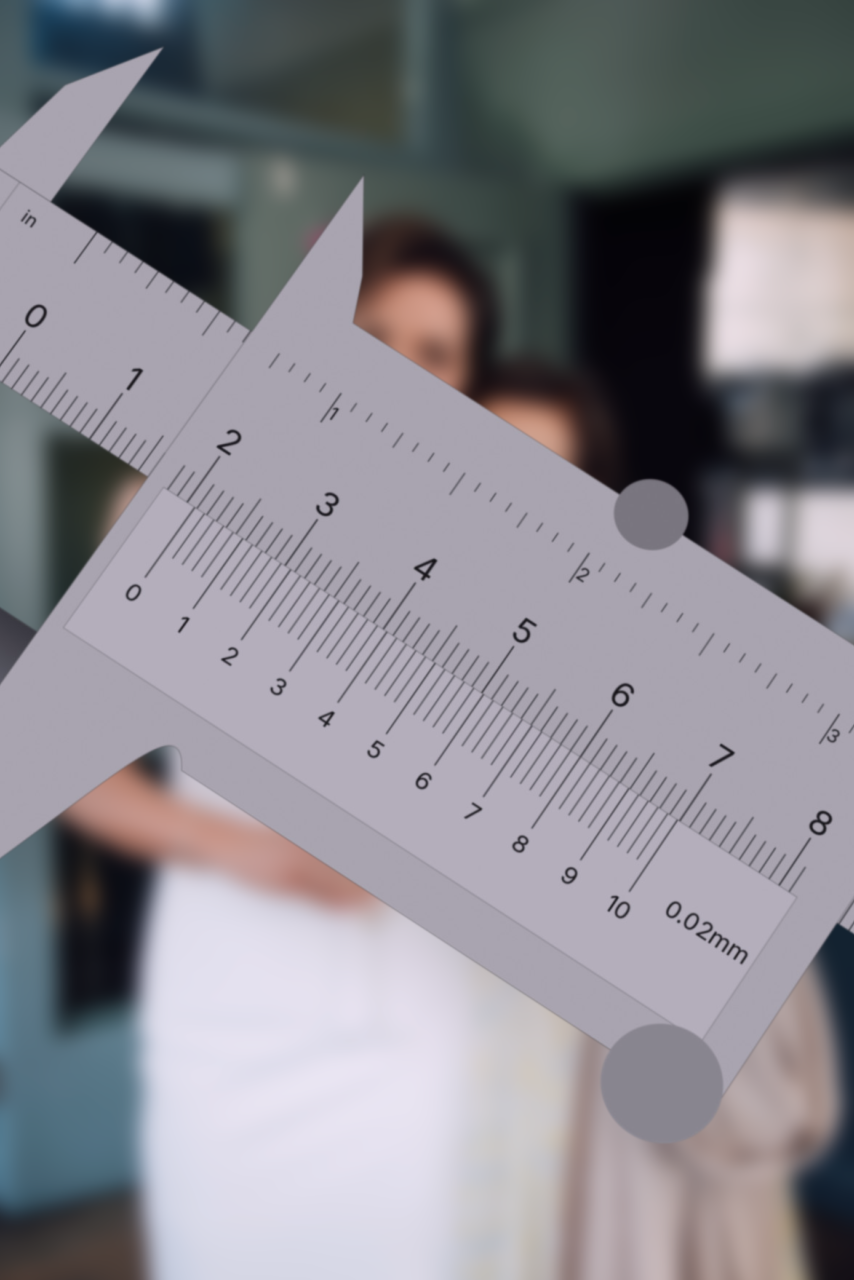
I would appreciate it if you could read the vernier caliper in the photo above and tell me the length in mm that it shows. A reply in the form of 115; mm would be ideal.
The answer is 20.8; mm
